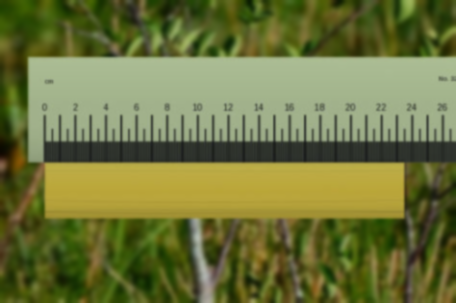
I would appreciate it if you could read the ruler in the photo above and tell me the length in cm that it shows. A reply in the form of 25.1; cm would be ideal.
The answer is 23.5; cm
